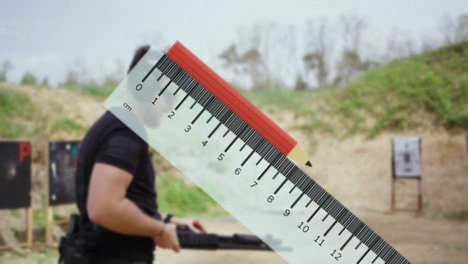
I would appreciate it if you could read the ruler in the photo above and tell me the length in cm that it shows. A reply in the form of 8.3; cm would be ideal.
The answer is 8.5; cm
